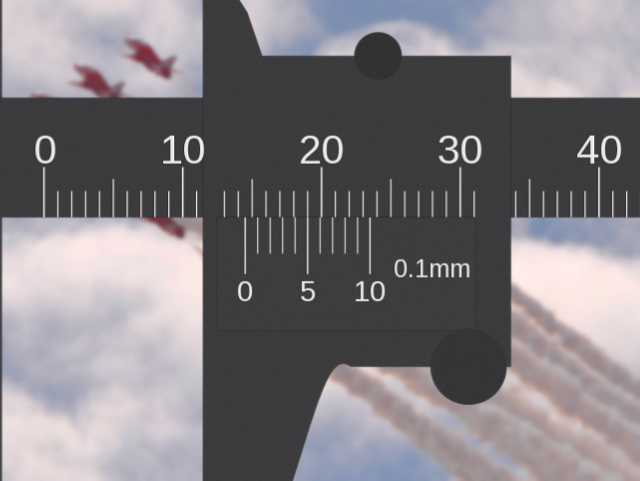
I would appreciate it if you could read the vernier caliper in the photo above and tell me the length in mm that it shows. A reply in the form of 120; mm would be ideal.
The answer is 14.5; mm
